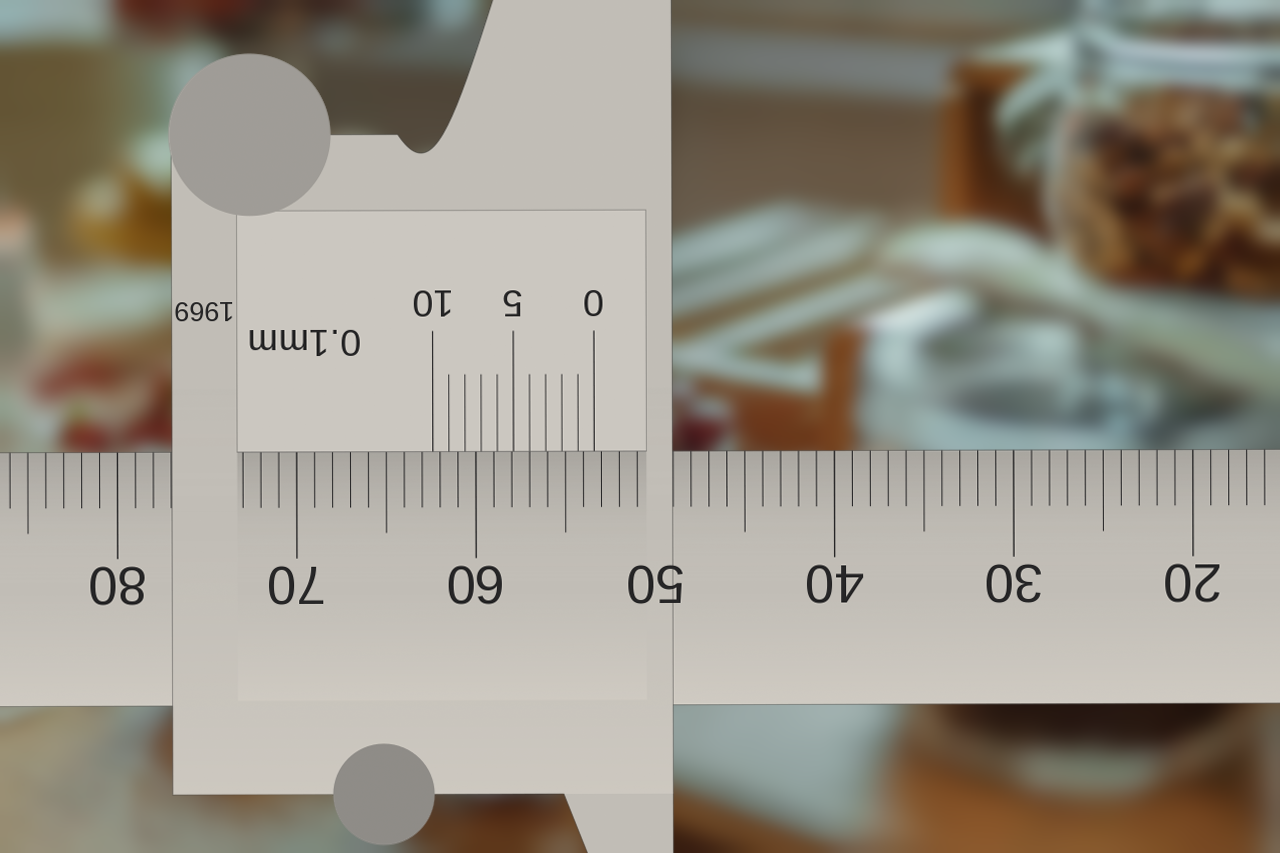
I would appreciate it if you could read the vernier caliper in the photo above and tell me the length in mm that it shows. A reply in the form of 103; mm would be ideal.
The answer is 53.4; mm
